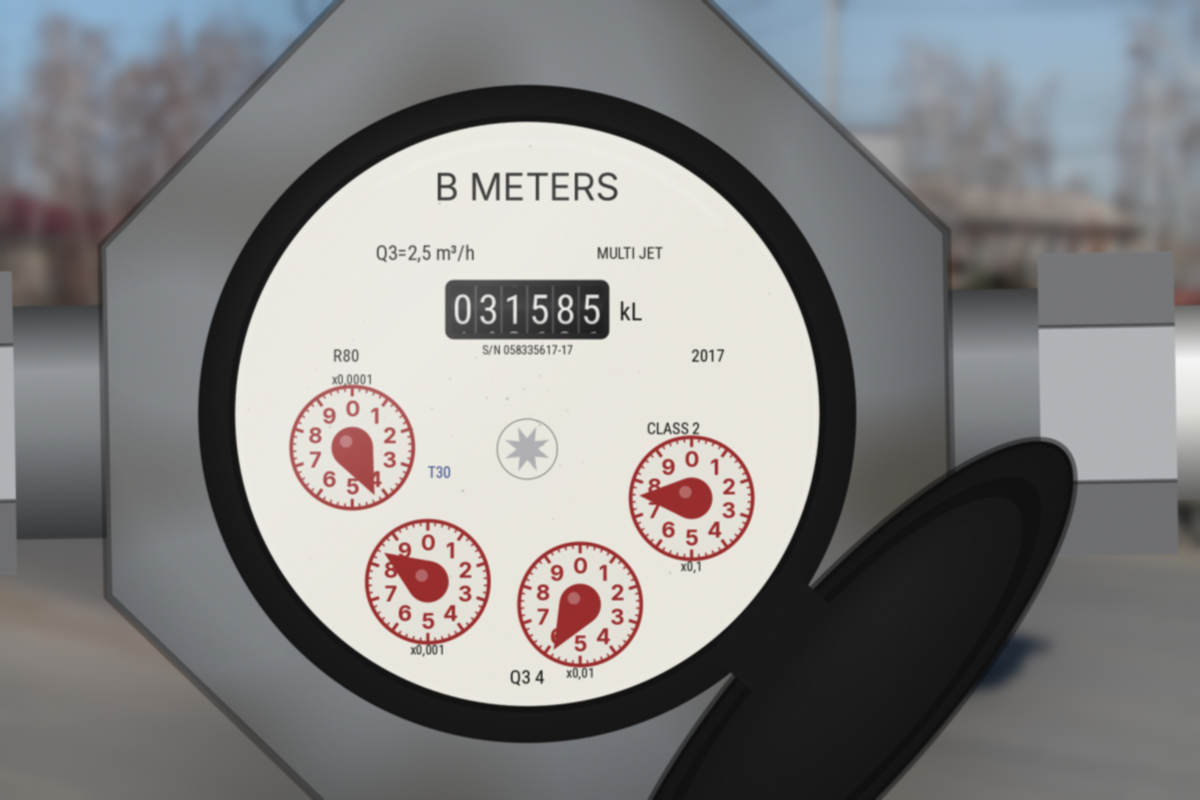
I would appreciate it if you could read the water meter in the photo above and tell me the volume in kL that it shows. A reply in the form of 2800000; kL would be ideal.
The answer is 31585.7584; kL
